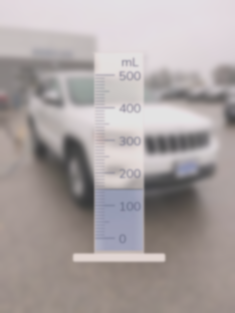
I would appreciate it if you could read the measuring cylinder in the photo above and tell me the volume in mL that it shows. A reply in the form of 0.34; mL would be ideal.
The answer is 150; mL
